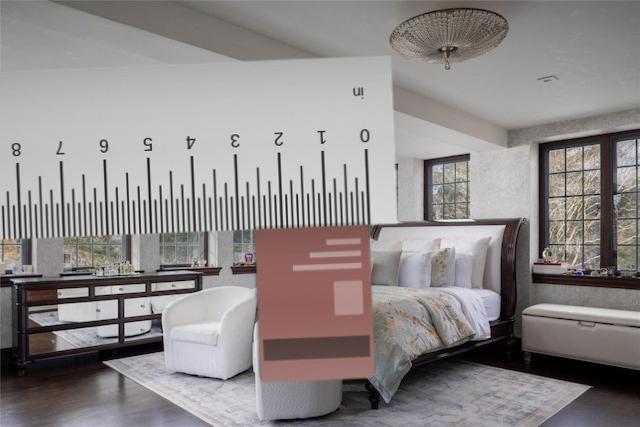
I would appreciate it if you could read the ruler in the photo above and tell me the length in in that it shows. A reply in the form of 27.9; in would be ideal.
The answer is 2.625; in
